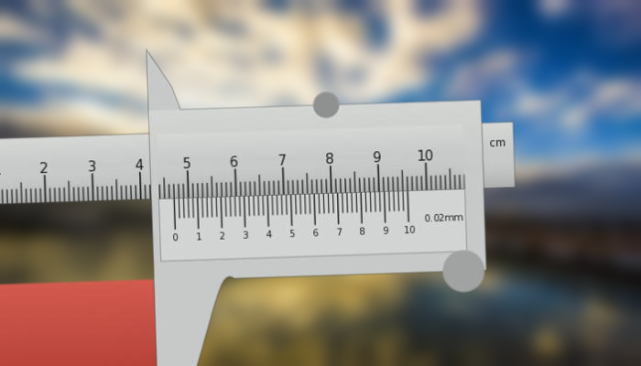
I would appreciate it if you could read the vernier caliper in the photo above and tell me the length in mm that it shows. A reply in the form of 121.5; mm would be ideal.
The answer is 47.0; mm
